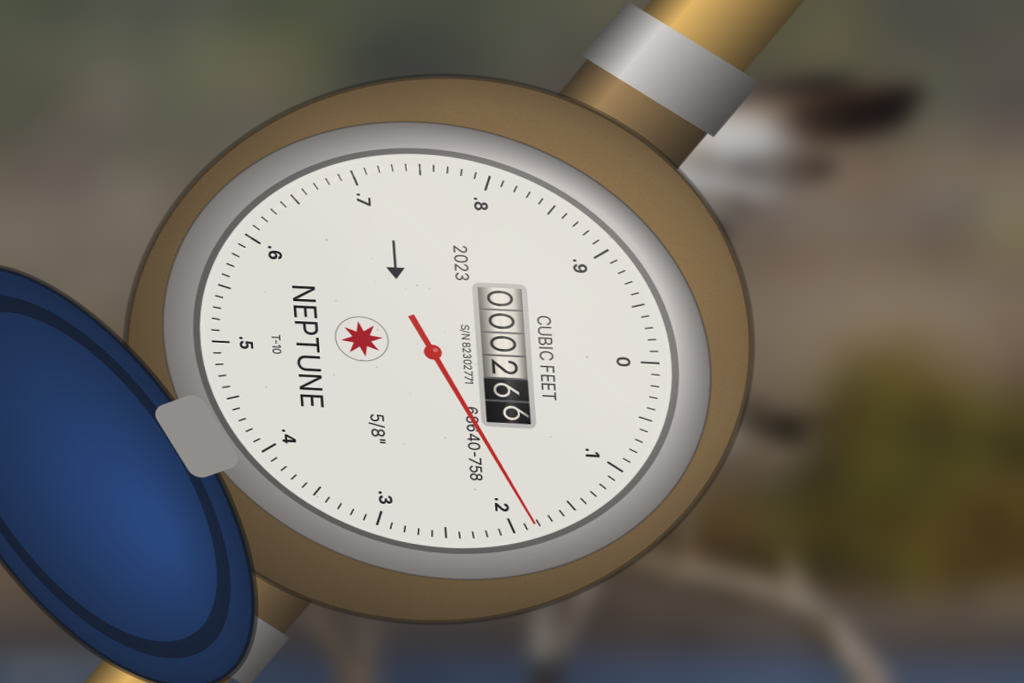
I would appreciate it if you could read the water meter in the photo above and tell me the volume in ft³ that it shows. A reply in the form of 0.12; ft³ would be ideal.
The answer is 266.18; ft³
